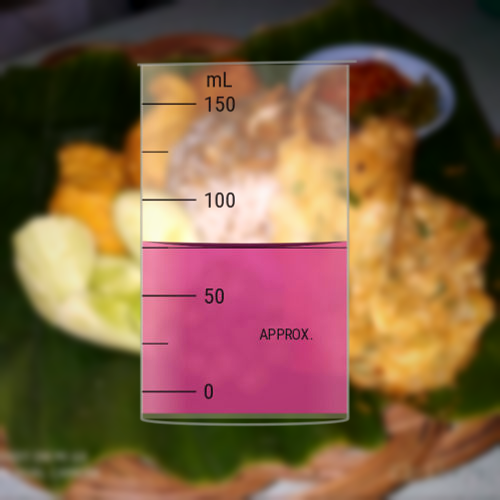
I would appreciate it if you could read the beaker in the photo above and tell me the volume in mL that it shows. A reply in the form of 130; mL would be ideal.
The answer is 75; mL
